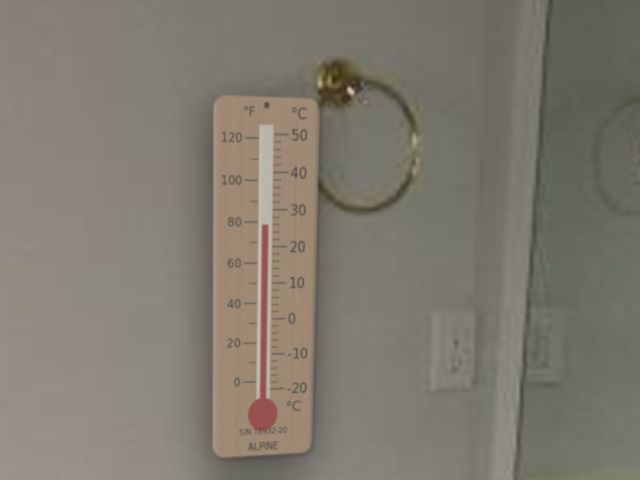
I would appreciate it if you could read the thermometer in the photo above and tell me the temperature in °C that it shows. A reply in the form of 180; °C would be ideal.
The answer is 26; °C
